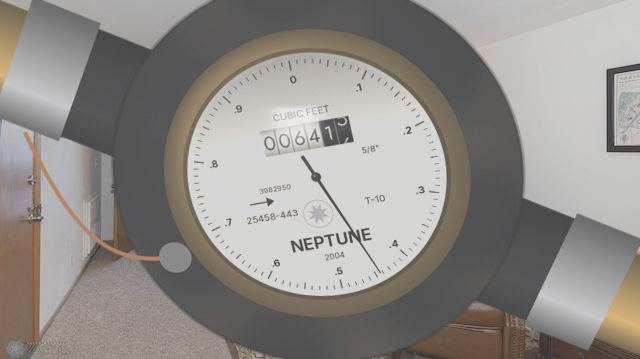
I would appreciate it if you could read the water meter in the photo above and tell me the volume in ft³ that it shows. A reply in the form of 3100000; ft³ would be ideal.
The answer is 6415.44; ft³
